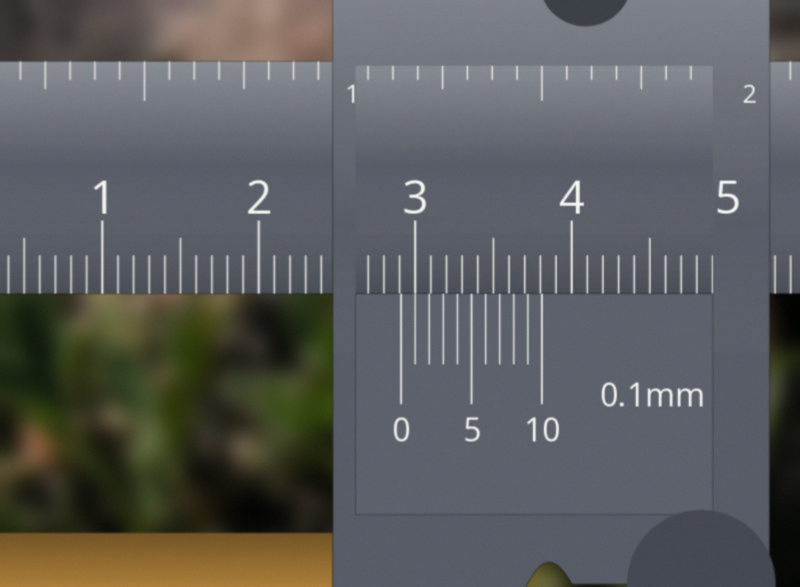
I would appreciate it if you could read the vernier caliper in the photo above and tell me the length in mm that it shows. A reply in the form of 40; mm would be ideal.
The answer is 29.1; mm
